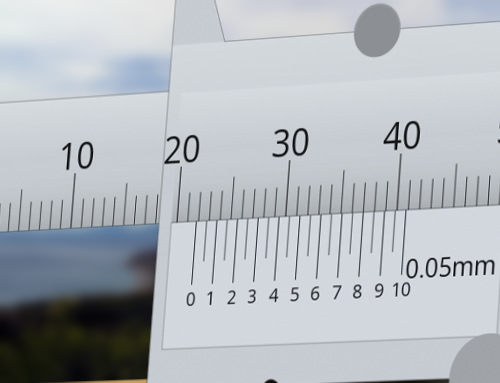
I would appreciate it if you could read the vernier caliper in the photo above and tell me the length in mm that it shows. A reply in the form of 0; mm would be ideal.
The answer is 21.8; mm
